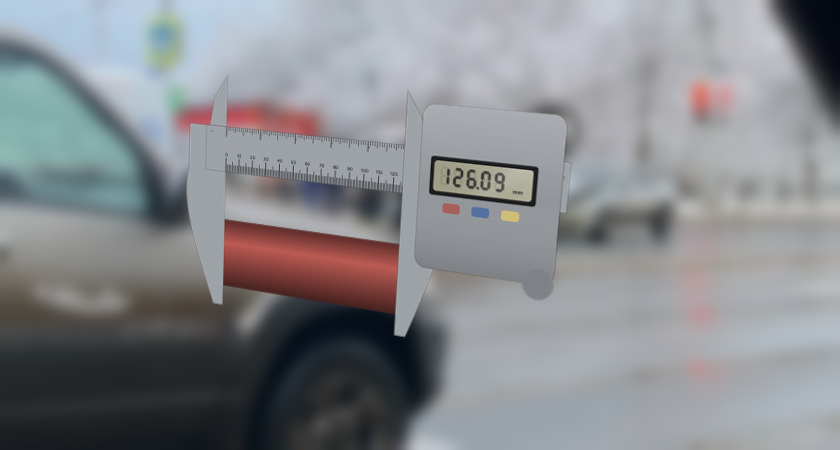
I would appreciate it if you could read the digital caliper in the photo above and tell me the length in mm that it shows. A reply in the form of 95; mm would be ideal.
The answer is 126.09; mm
